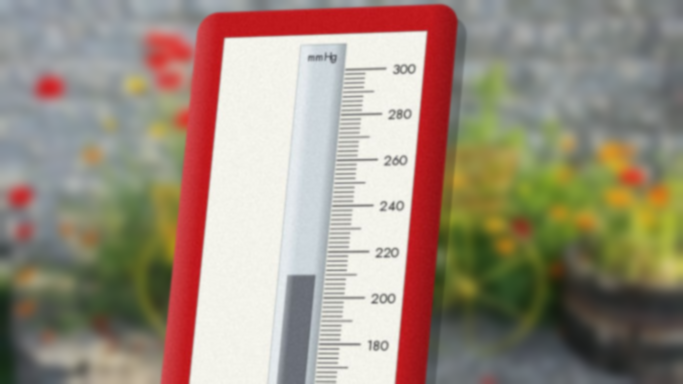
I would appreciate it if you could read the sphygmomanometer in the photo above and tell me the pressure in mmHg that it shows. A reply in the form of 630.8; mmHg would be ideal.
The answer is 210; mmHg
